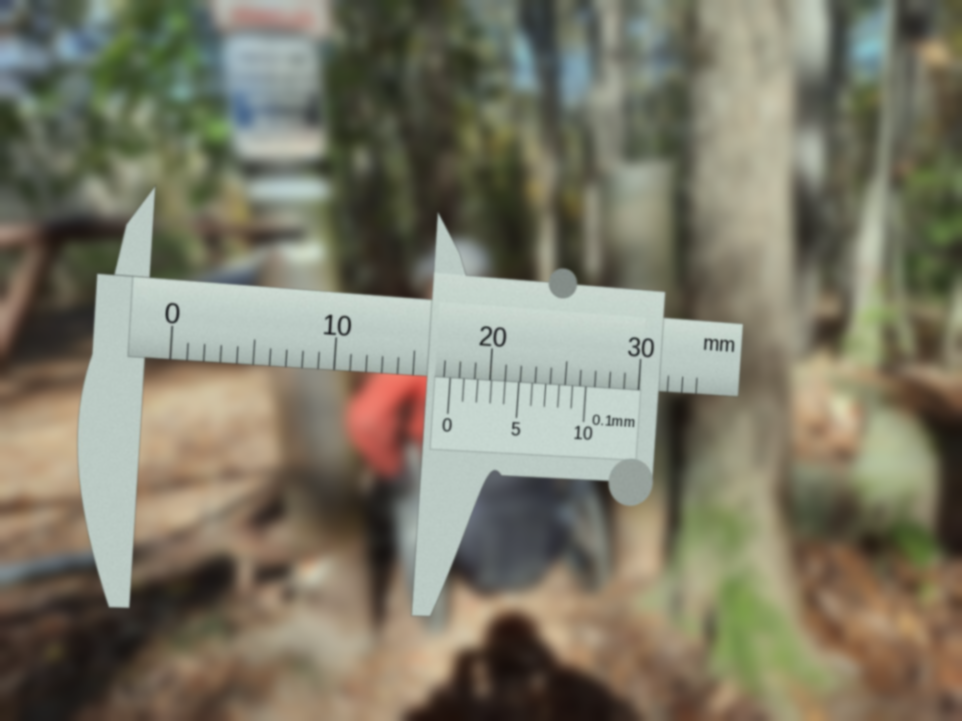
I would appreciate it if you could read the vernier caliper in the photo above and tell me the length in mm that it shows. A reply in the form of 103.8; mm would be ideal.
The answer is 17.4; mm
